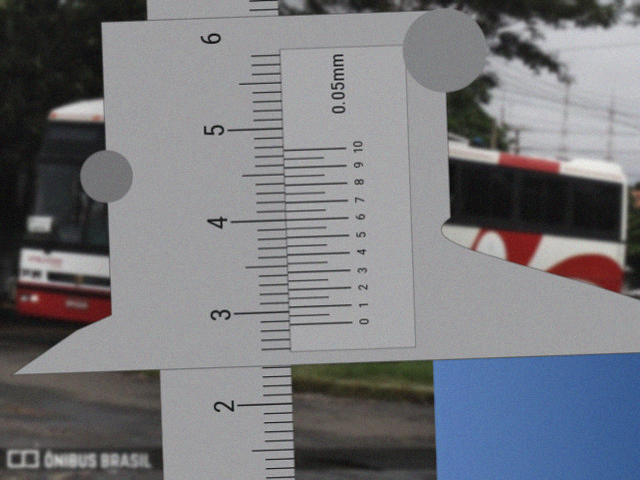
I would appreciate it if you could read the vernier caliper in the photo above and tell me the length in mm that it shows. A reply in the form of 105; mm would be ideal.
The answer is 28.6; mm
